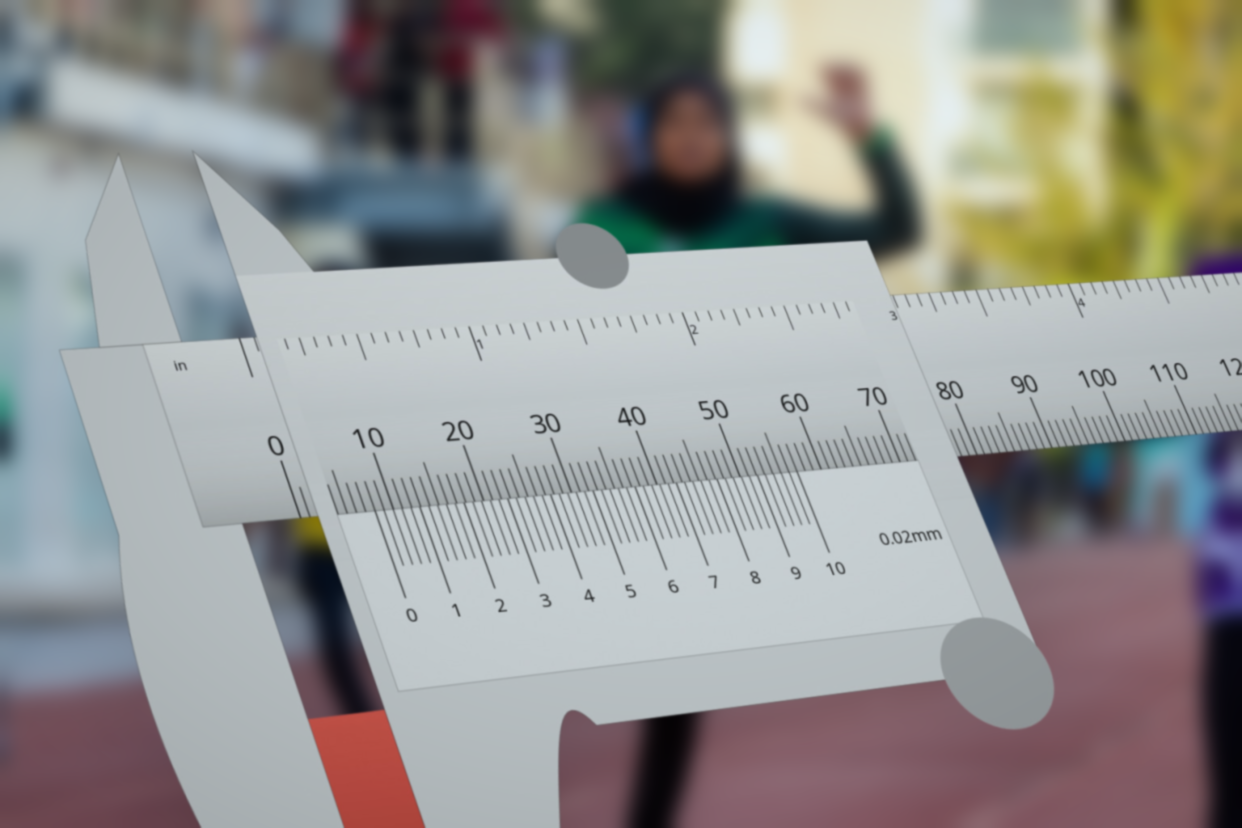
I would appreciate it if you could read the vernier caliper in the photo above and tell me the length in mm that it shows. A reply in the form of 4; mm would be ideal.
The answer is 8.0; mm
